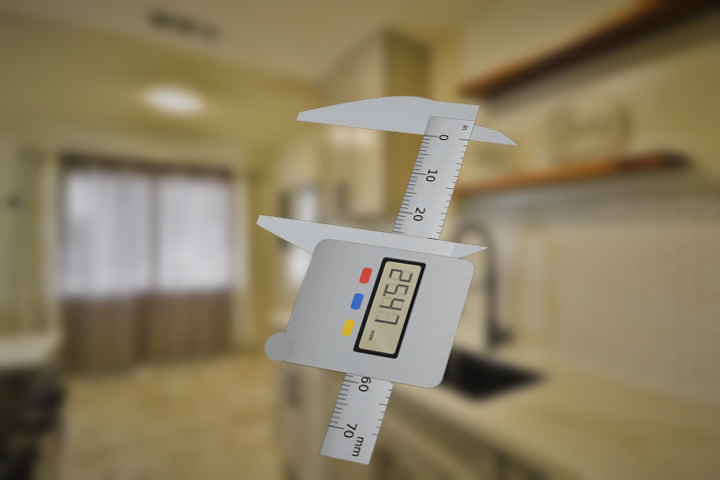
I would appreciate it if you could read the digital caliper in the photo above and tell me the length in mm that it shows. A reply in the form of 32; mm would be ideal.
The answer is 25.47; mm
